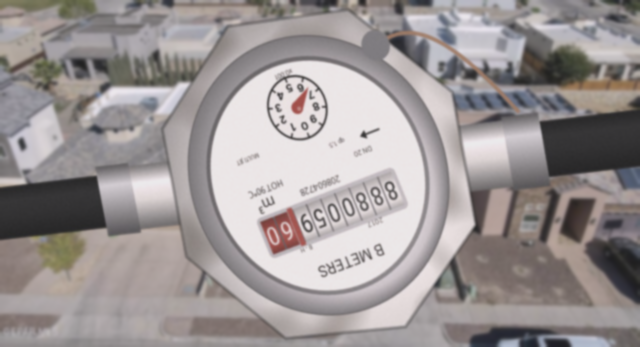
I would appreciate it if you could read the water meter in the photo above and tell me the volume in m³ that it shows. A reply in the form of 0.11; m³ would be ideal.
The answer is 8880059.606; m³
